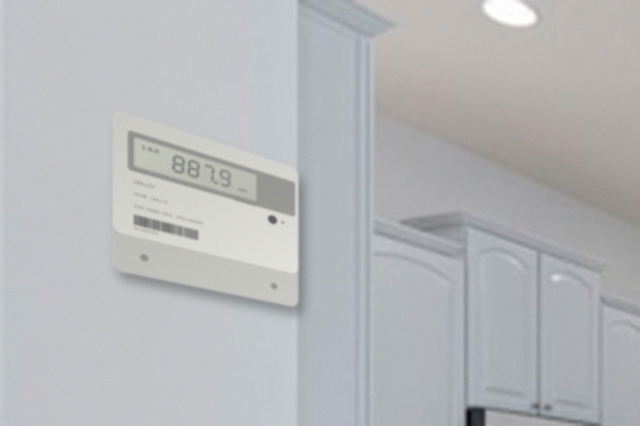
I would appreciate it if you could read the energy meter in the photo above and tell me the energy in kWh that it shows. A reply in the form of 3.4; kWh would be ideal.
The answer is 887.9; kWh
